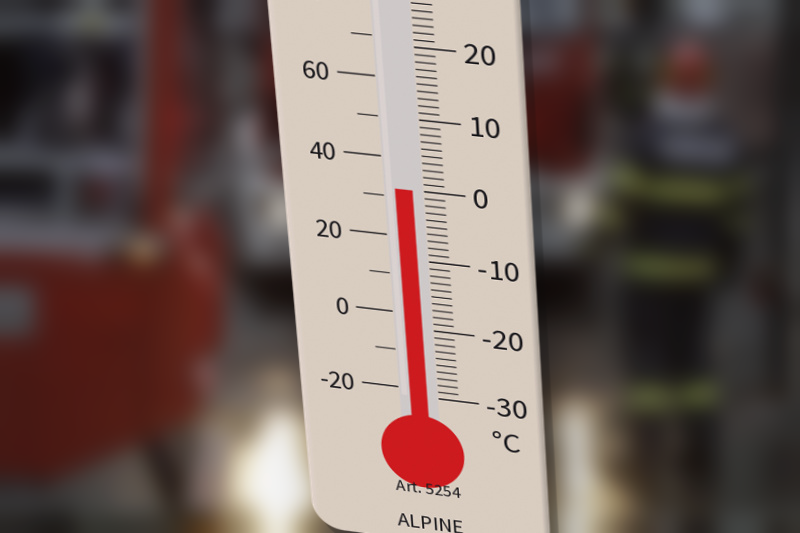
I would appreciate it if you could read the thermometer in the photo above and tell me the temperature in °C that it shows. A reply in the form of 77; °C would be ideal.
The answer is 0; °C
